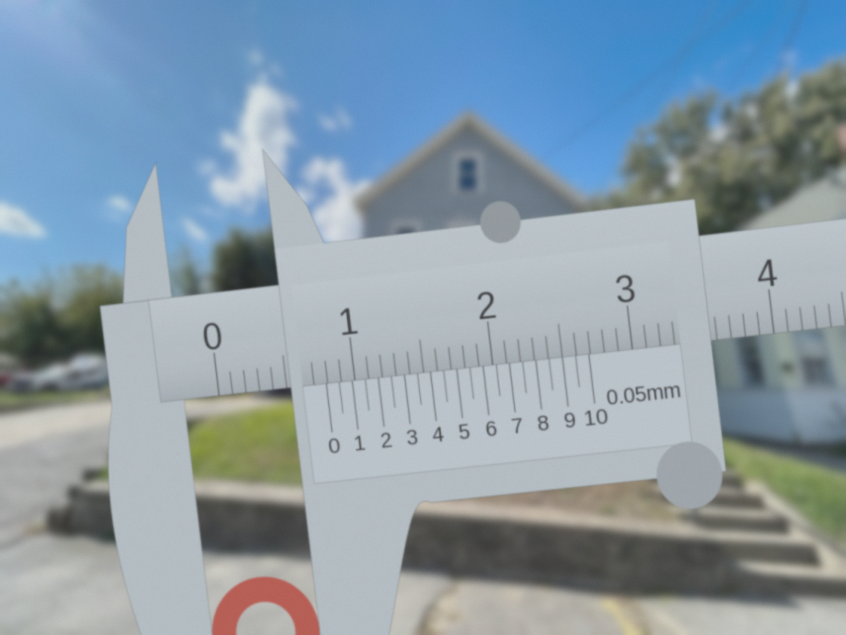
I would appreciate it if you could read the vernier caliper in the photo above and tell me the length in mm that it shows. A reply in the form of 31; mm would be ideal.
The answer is 7.9; mm
